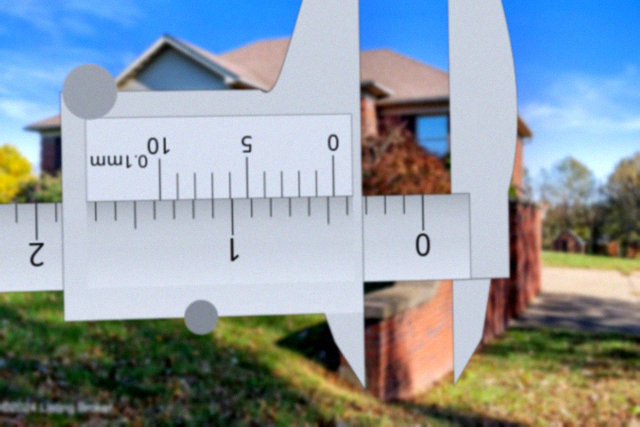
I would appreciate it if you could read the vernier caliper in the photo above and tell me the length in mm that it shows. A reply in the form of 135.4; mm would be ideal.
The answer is 4.7; mm
